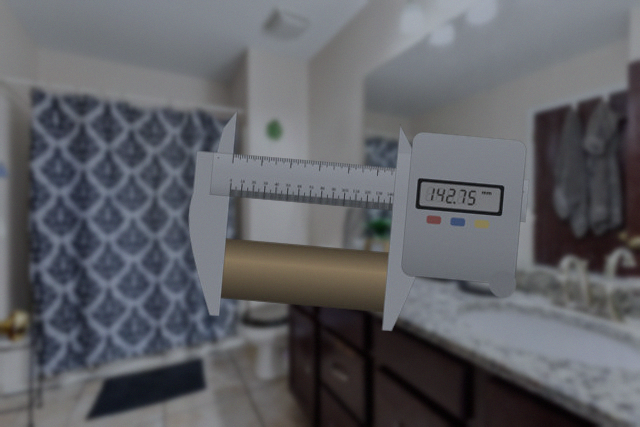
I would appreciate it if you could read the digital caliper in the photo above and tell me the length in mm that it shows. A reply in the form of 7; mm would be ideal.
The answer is 142.75; mm
